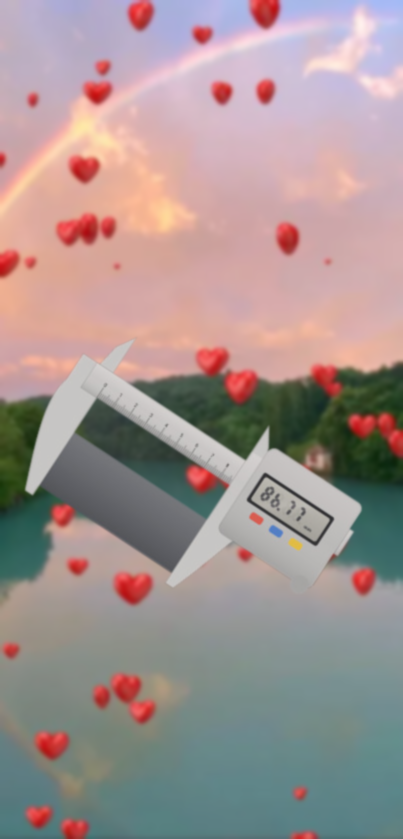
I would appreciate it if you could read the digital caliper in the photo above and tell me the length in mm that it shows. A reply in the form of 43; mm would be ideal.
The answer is 86.77; mm
